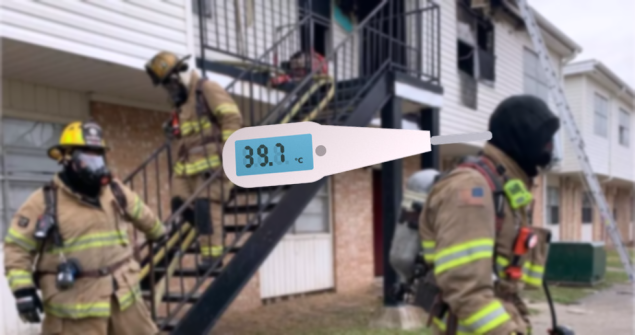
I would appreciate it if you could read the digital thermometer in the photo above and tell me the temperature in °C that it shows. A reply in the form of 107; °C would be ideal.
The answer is 39.7; °C
